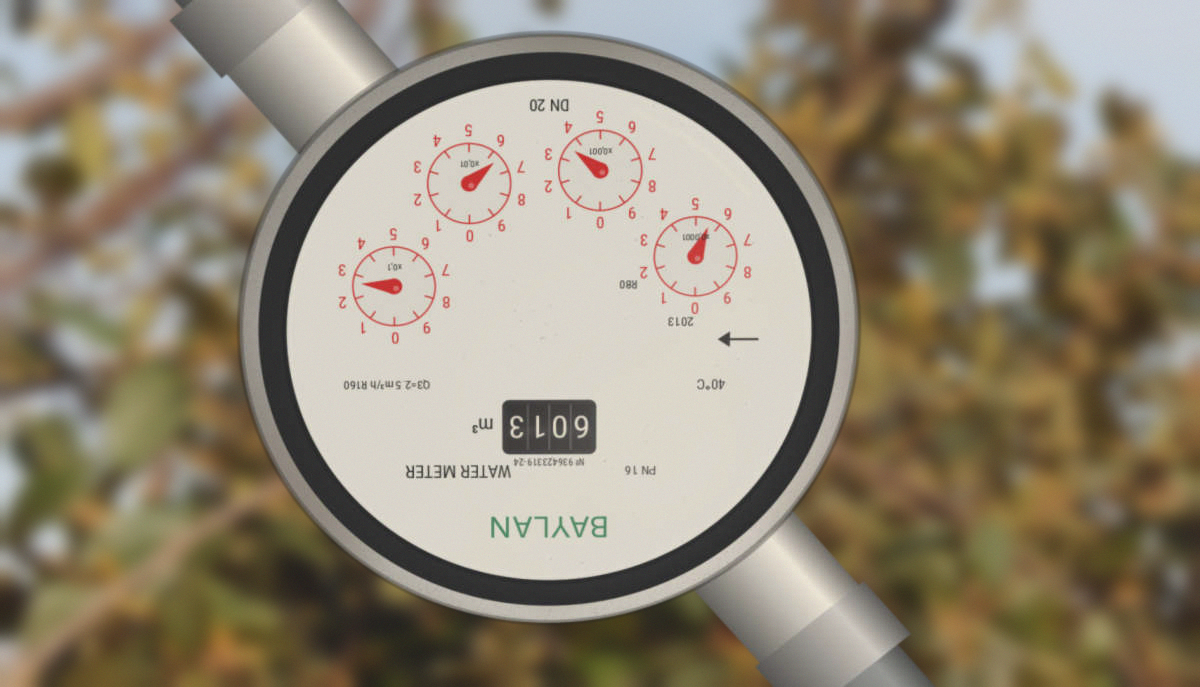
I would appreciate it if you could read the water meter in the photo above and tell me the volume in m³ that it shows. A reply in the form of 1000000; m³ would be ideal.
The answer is 6013.2635; m³
